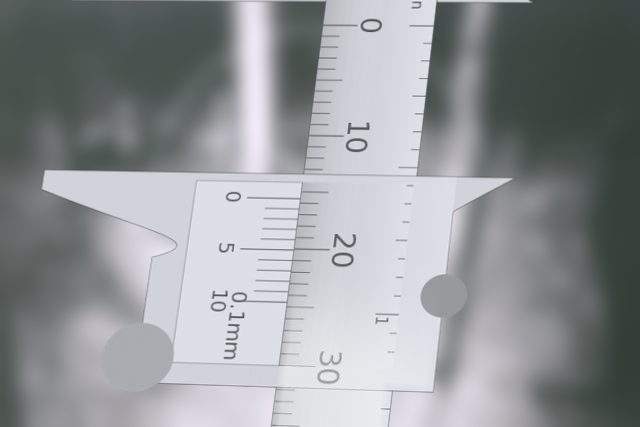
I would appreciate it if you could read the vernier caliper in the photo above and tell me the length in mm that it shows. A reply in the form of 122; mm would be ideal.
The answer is 15.6; mm
